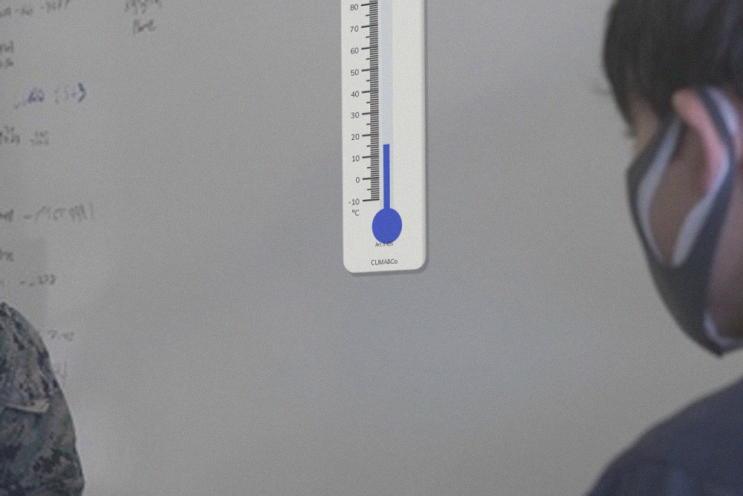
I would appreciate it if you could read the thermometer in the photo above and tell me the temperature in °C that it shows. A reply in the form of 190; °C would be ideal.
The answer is 15; °C
